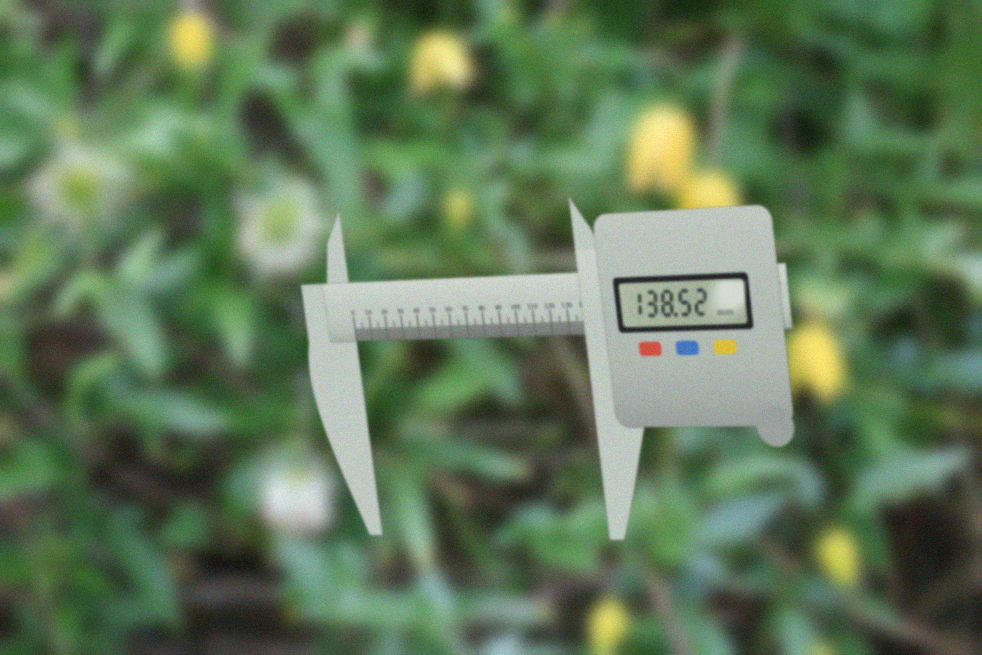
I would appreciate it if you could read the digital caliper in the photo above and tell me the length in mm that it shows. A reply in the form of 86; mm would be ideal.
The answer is 138.52; mm
